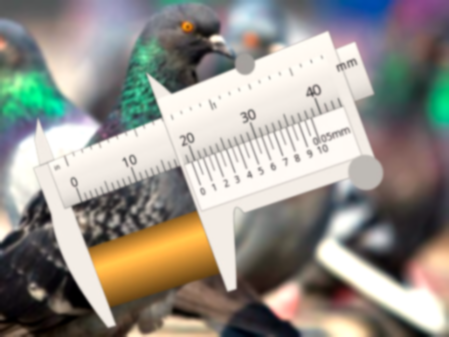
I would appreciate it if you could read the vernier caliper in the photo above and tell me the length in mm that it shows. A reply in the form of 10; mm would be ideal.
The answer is 19.5; mm
